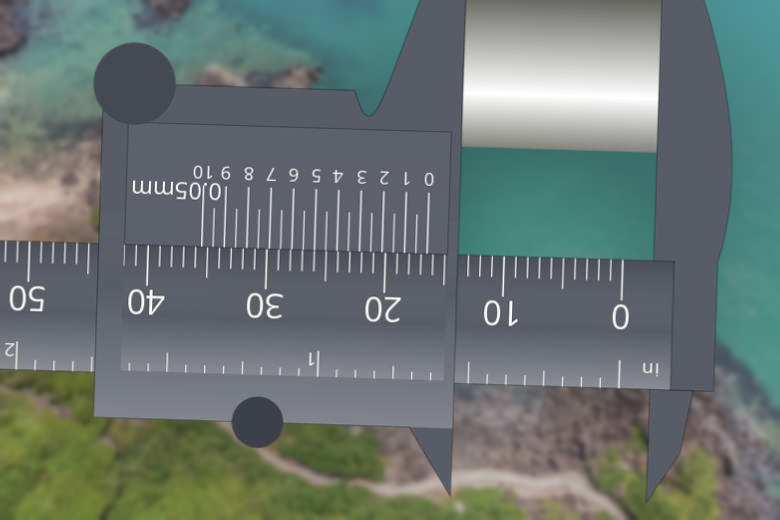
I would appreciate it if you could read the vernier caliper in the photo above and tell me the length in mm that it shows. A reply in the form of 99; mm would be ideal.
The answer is 16.5; mm
